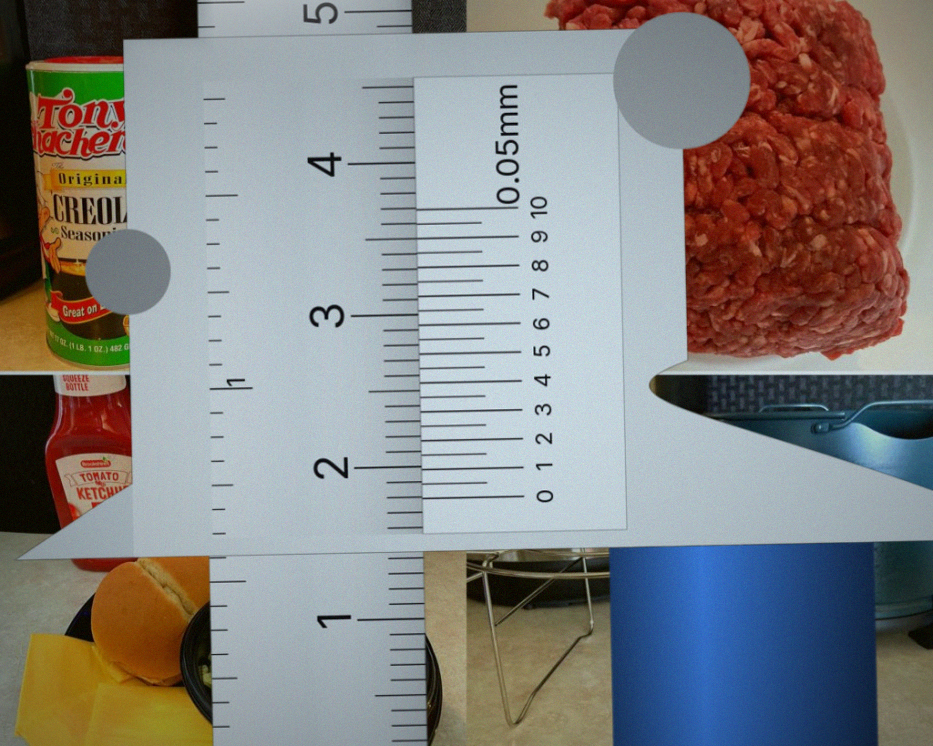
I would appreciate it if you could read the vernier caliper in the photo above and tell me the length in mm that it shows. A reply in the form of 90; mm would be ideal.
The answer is 17.9; mm
